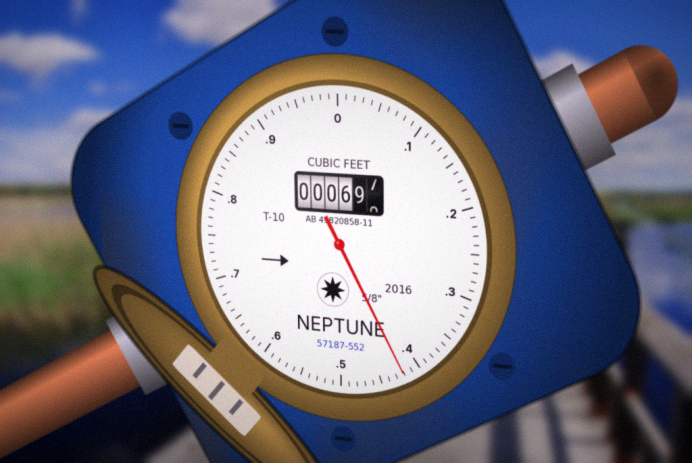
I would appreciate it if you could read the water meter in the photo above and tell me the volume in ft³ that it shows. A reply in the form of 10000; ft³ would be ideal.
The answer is 697.42; ft³
